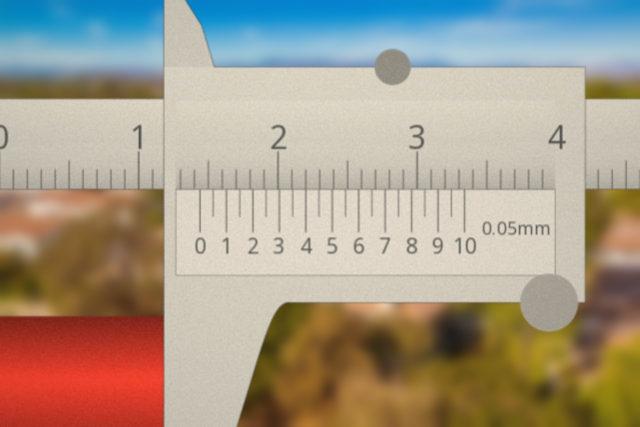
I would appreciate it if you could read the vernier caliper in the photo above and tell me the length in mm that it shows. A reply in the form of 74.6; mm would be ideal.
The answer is 14.4; mm
